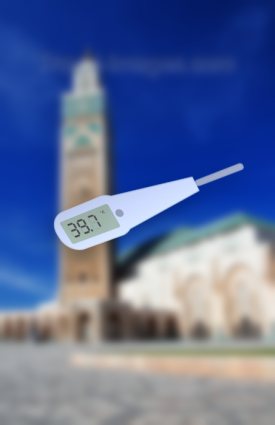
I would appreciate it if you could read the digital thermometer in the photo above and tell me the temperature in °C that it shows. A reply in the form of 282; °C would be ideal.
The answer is 39.7; °C
